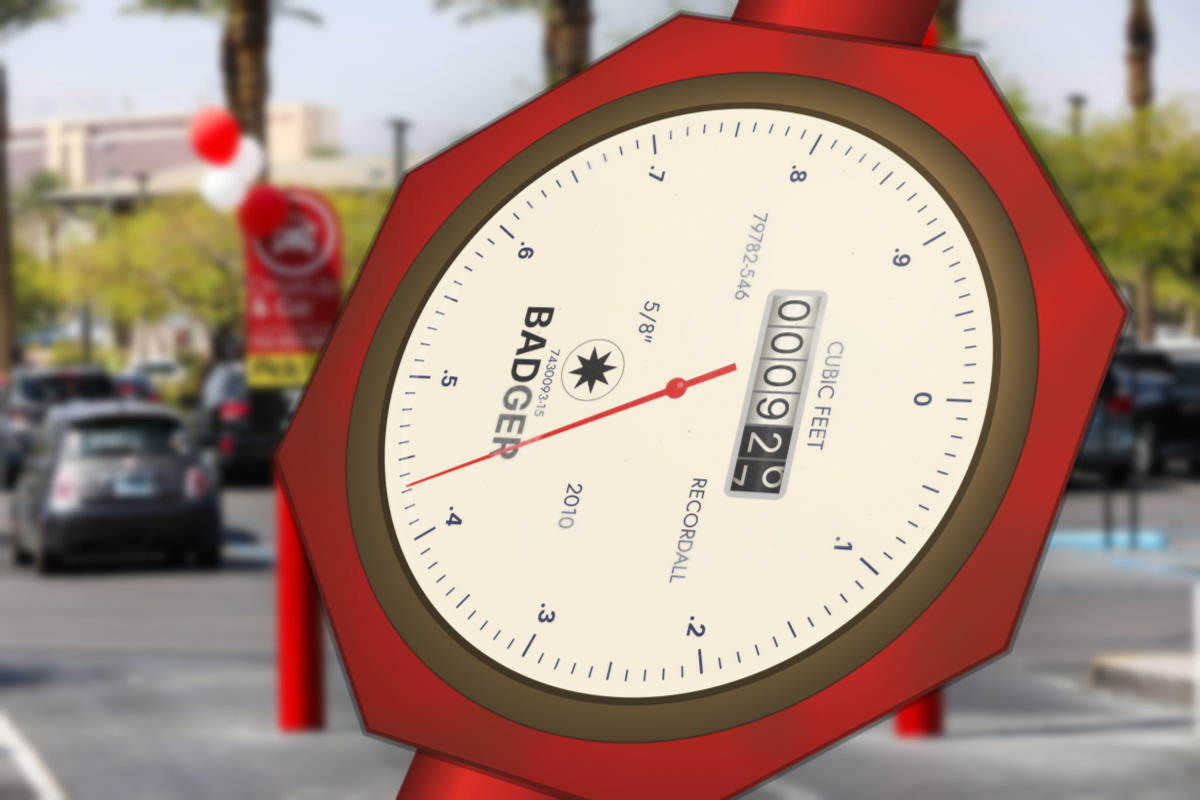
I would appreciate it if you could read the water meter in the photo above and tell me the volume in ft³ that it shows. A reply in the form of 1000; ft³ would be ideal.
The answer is 926.43; ft³
